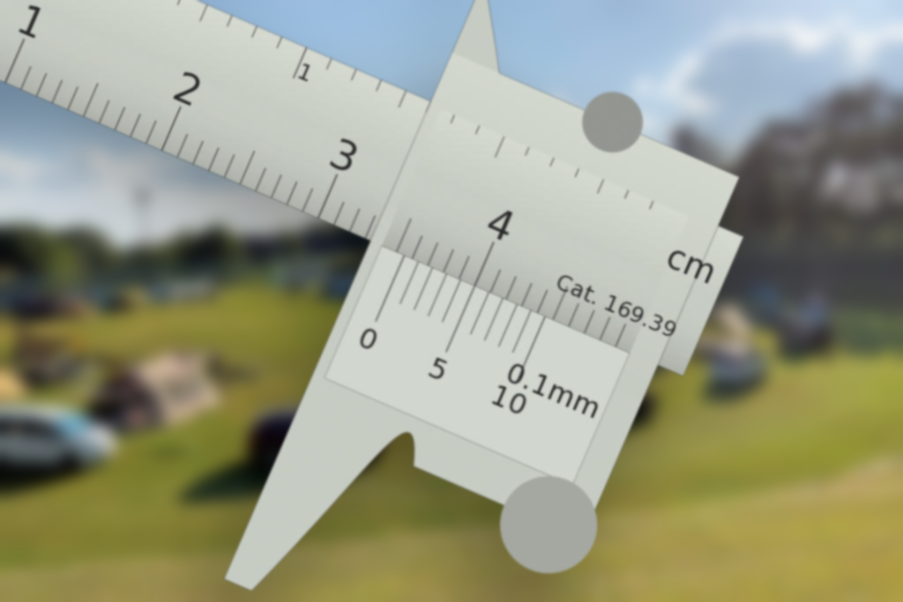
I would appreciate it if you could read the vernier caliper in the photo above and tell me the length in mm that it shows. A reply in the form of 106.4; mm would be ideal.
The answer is 35.5; mm
